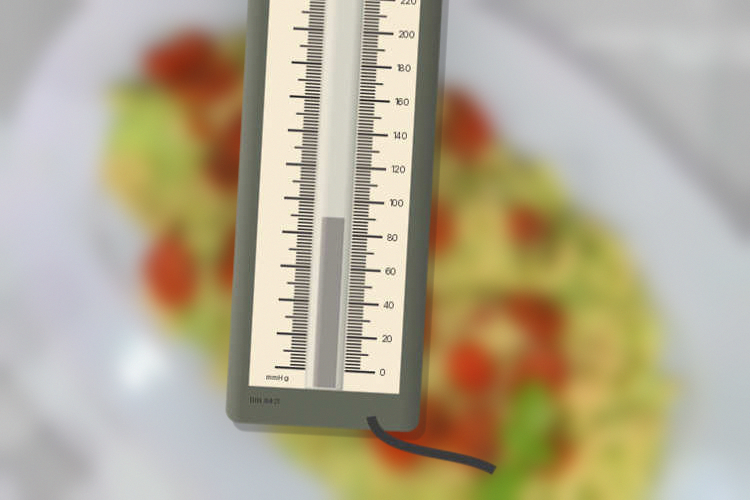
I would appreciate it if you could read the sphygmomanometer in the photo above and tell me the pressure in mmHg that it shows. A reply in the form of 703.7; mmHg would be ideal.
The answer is 90; mmHg
